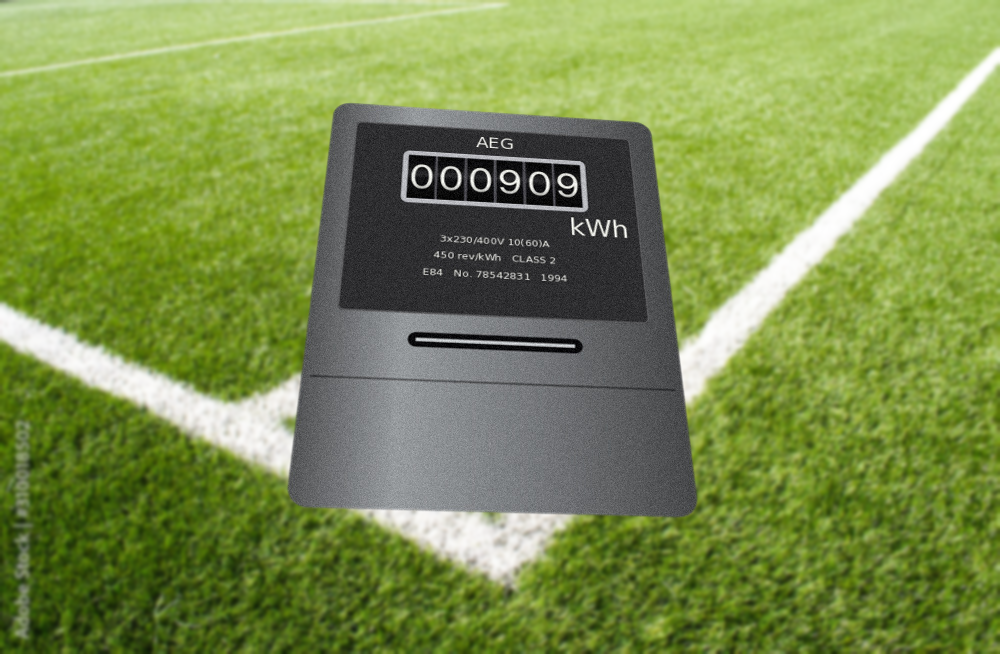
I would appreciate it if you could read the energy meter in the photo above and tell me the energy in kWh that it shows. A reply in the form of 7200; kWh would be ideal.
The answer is 909; kWh
